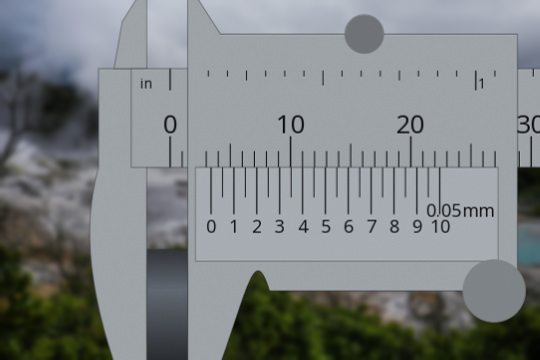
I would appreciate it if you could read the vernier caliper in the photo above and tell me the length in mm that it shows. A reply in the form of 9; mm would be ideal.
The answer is 3.4; mm
